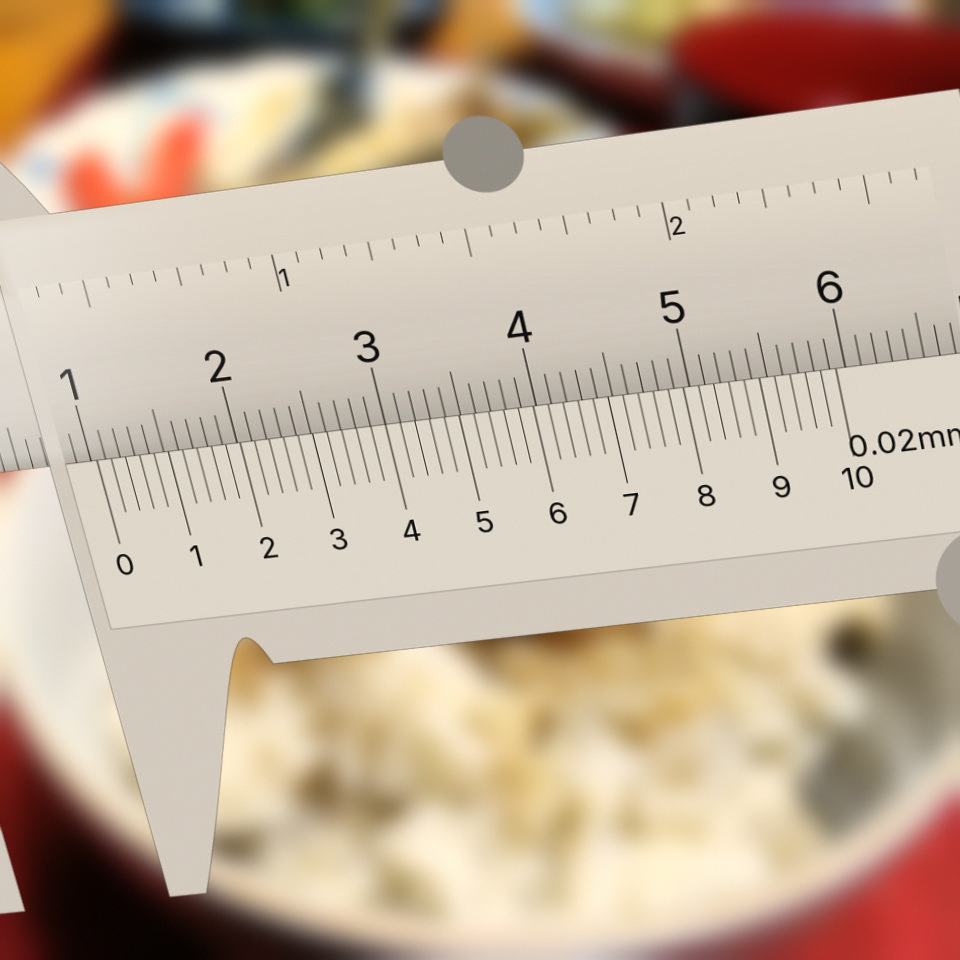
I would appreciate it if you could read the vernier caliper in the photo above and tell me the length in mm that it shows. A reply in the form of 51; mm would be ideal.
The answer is 10.4; mm
